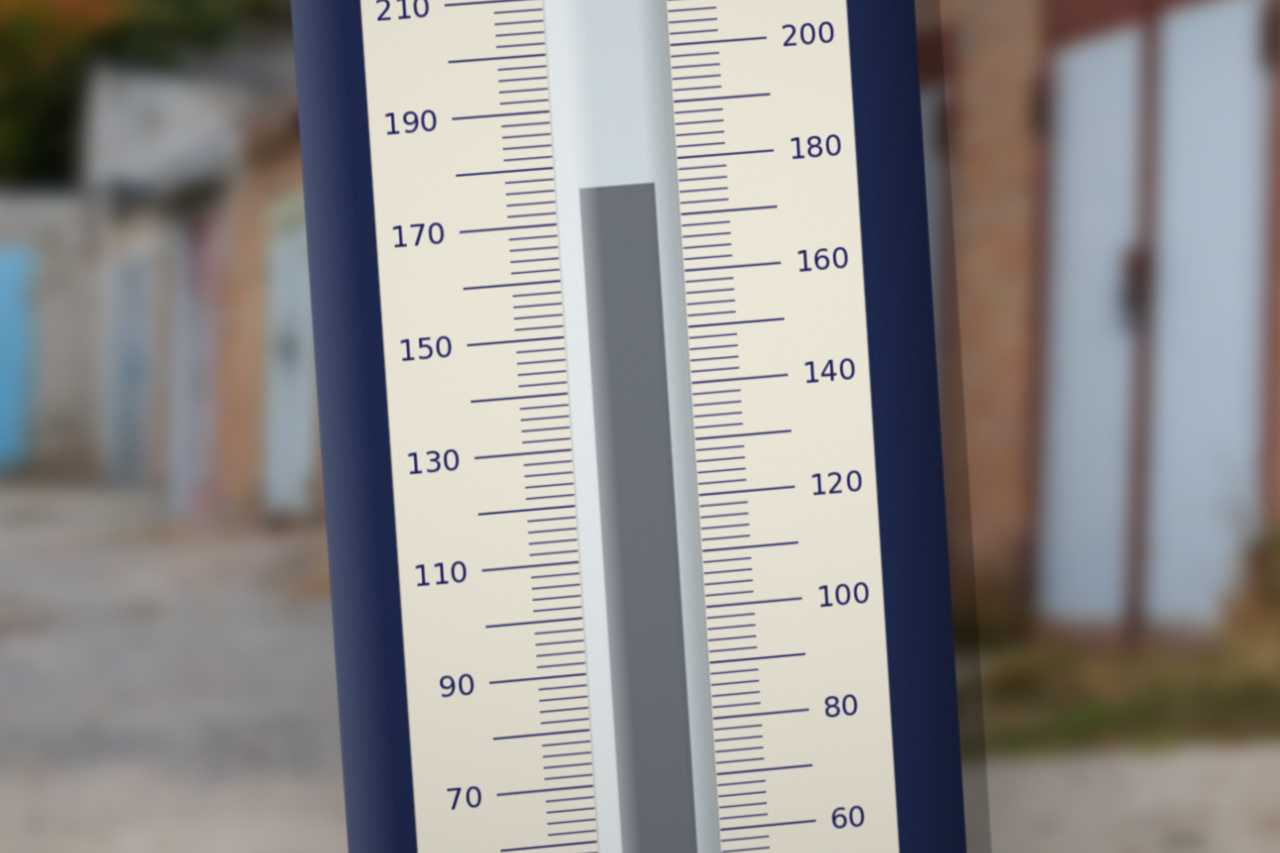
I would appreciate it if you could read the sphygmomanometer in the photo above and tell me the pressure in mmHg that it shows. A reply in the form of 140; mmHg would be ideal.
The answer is 176; mmHg
